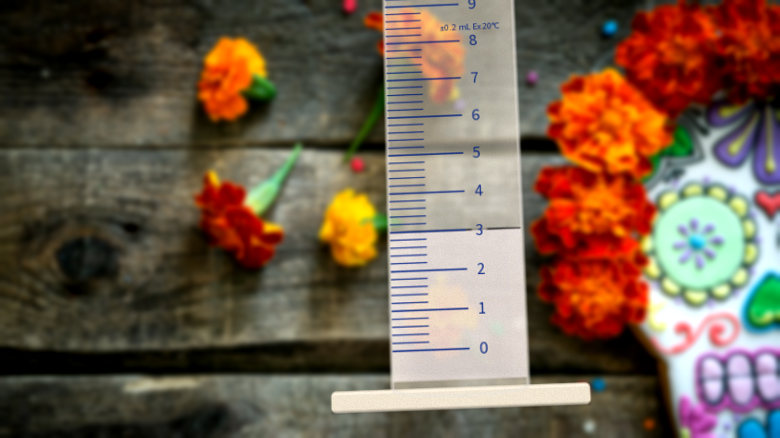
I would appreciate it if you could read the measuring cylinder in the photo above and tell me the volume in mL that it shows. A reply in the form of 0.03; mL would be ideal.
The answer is 3; mL
